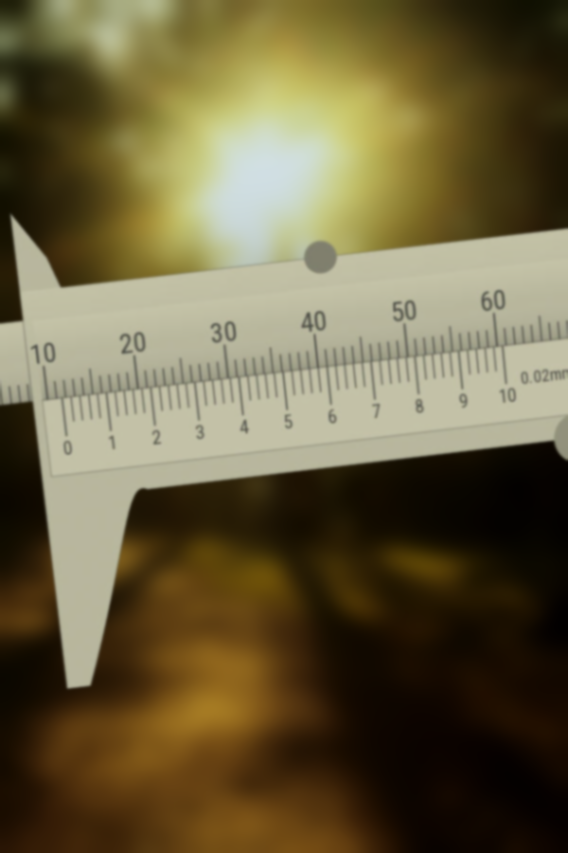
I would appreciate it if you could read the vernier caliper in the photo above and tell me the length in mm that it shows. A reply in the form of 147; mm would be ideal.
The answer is 11.6; mm
